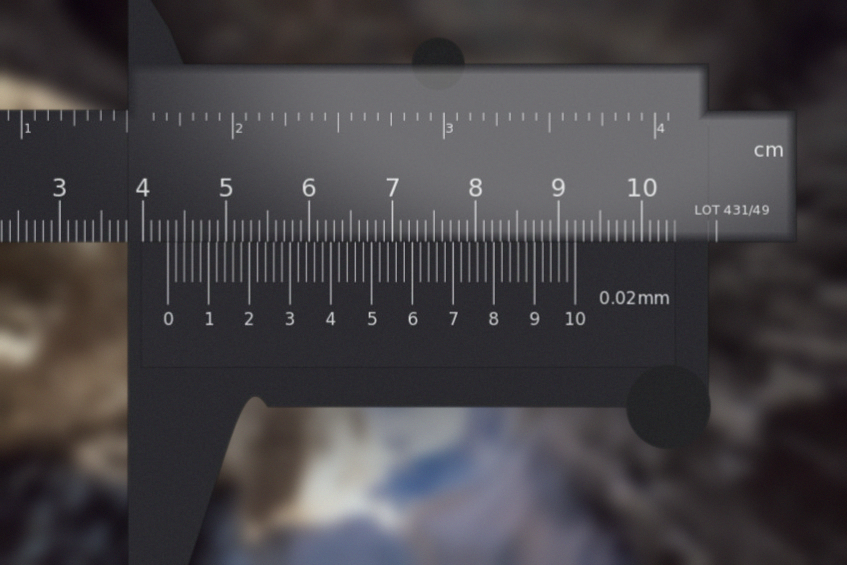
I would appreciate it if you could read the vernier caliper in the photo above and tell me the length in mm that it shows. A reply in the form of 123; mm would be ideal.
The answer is 43.0; mm
